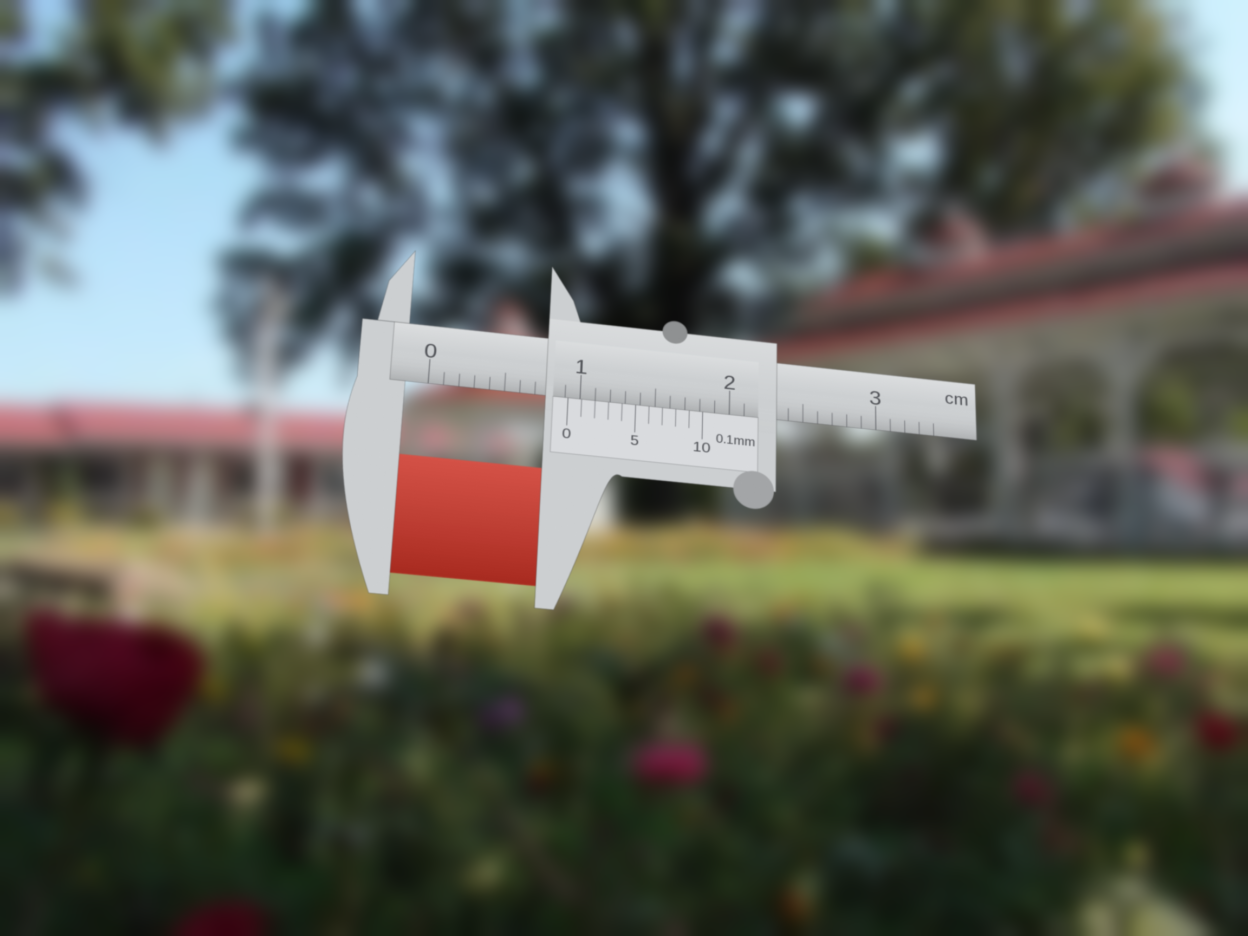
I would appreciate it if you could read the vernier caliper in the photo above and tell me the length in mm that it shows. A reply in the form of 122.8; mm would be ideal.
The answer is 9.2; mm
